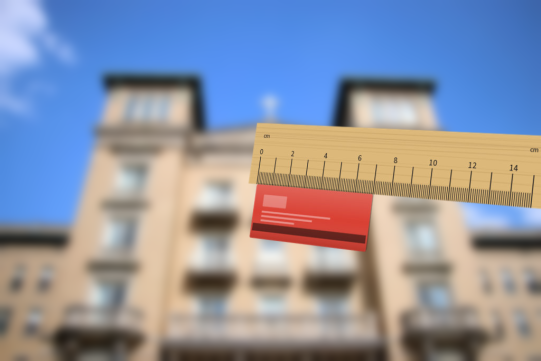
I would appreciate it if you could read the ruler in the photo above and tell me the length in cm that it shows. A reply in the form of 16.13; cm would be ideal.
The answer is 7; cm
